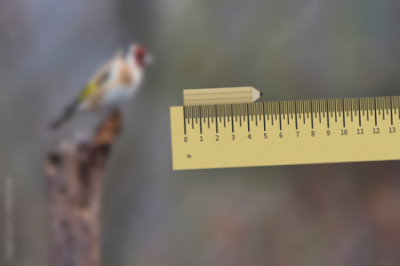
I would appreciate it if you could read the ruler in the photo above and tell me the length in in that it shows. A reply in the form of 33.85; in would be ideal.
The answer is 5; in
